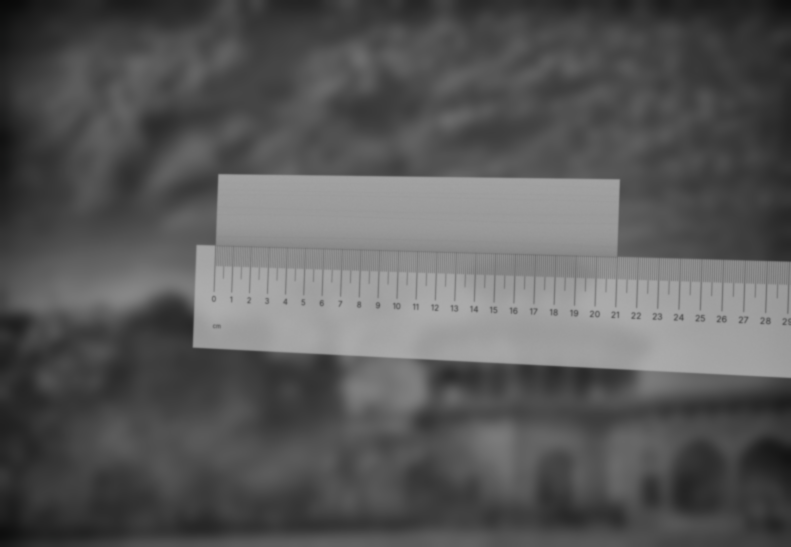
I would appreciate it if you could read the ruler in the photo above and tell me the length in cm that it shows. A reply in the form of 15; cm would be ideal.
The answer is 21; cm
